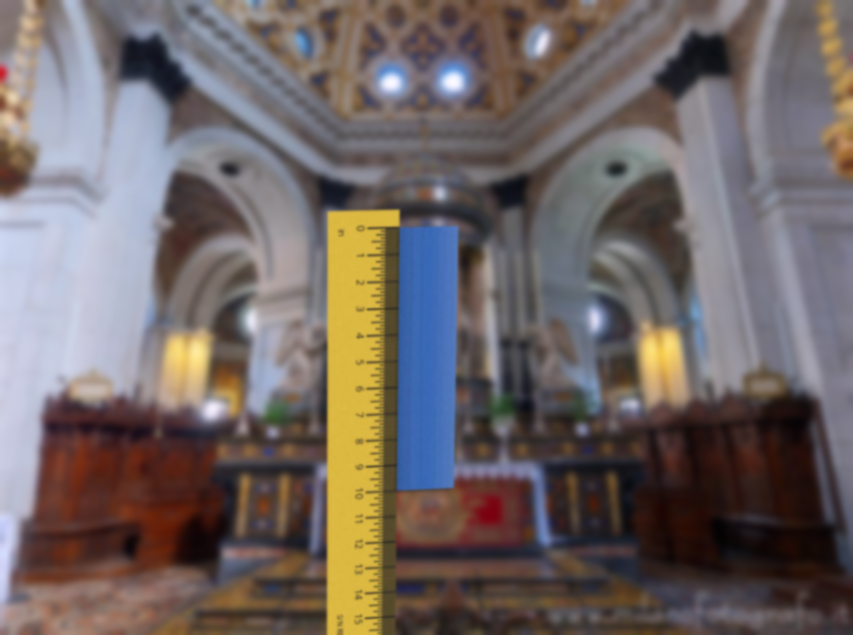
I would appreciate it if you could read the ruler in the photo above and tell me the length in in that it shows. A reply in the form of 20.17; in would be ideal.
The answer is 10; in
